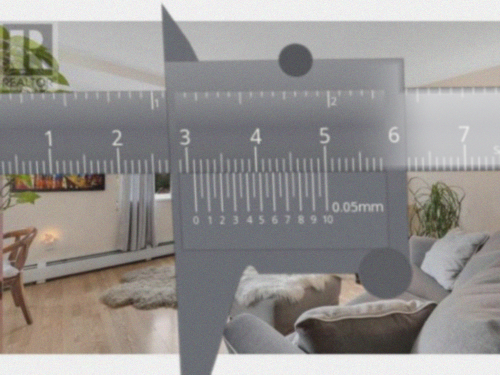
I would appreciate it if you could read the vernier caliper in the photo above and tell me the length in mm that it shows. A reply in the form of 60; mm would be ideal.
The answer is 31.0; mm
